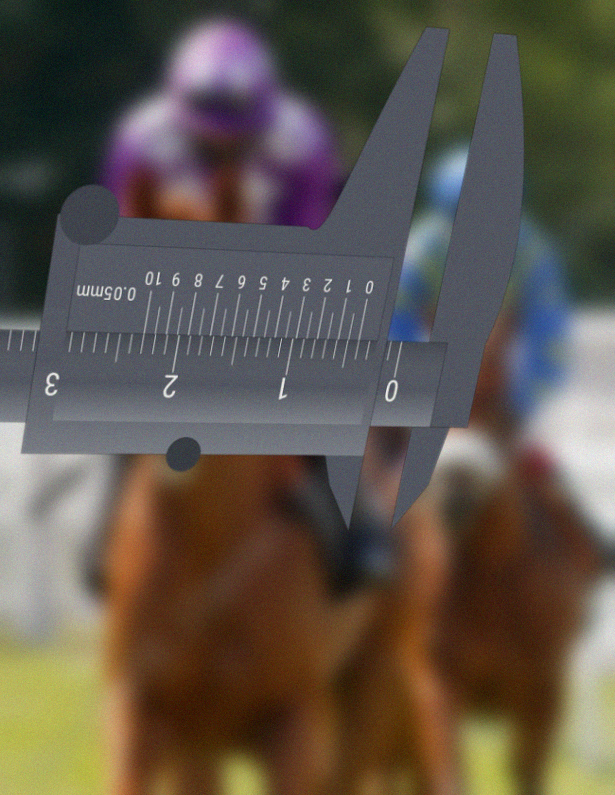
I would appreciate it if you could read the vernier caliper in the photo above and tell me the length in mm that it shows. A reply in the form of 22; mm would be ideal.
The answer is 4.0; mm
